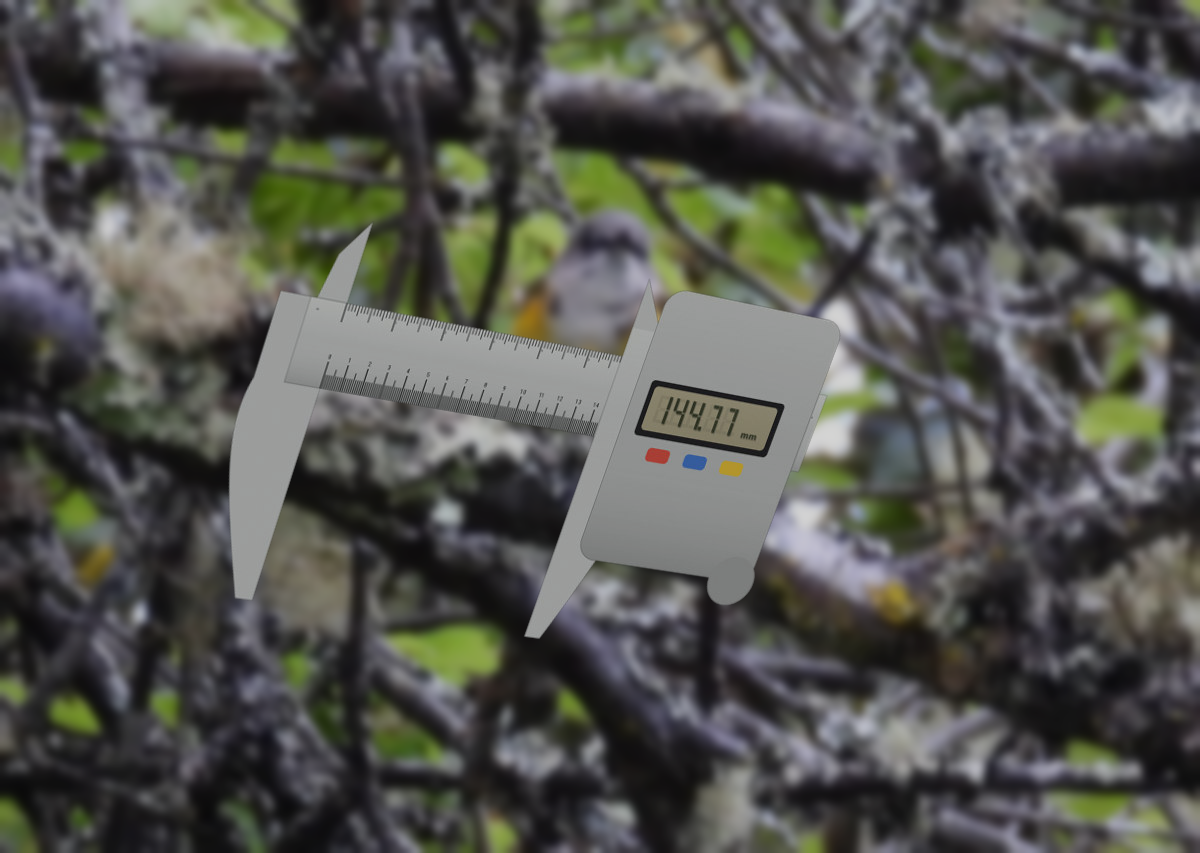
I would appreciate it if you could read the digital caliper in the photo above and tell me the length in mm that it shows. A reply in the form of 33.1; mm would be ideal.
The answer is 144.77; mm
